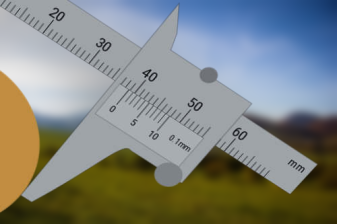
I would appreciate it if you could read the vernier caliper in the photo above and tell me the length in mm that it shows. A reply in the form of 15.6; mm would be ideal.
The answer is 38.8; mm
